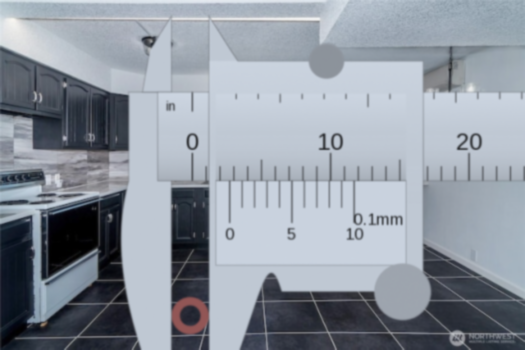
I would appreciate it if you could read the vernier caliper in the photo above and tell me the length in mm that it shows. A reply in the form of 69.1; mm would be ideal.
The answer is 2.7; mm
